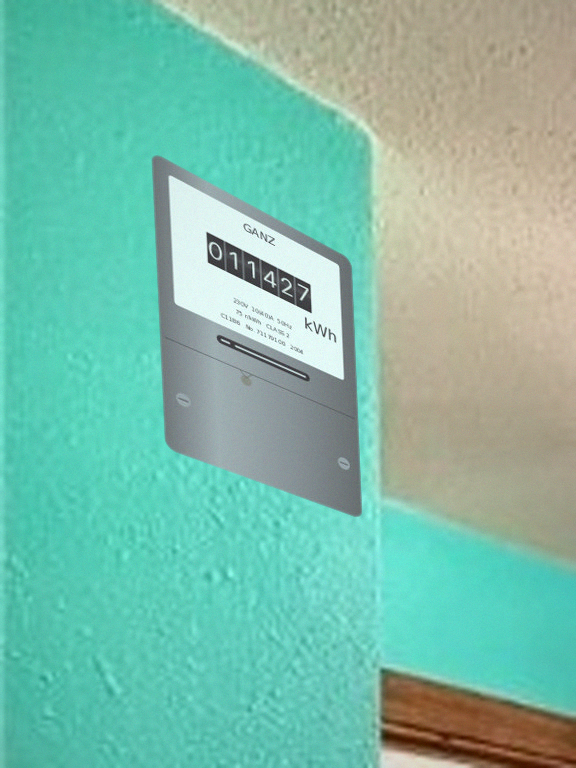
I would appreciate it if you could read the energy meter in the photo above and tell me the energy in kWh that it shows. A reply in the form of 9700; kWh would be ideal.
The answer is 11427; kWh
